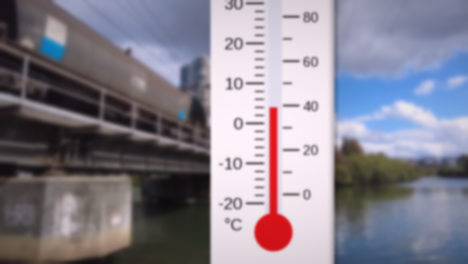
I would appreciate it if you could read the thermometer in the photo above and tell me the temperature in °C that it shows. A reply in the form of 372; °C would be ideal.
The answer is 4; °C
